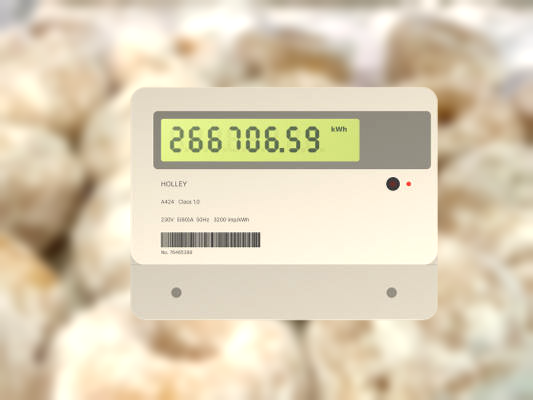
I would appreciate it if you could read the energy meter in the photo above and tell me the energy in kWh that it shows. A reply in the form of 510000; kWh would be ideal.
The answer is 266706.59; kWh
